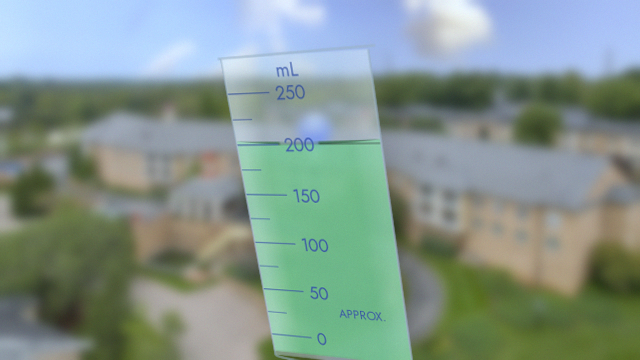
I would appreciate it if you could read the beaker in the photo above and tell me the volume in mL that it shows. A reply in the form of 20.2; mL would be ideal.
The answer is 200; mL
